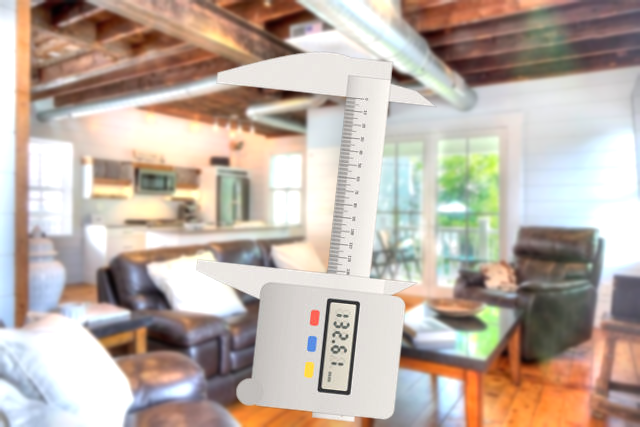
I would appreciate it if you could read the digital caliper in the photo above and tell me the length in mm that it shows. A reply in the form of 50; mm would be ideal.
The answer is 132.61; mm
